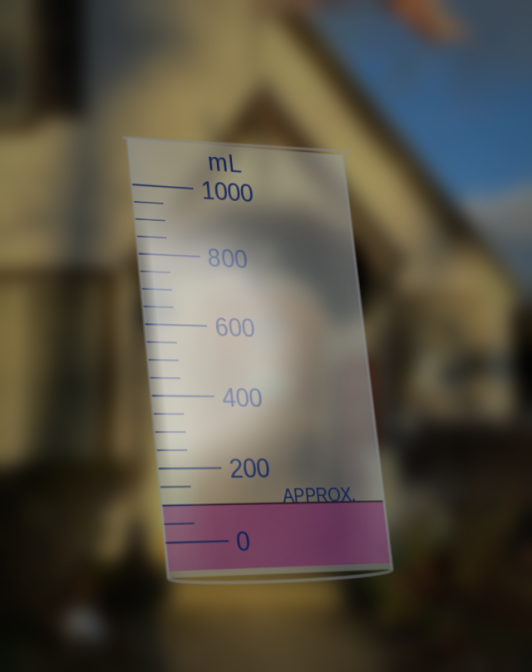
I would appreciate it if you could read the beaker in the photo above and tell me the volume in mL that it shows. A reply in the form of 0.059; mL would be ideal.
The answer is 100; mL
